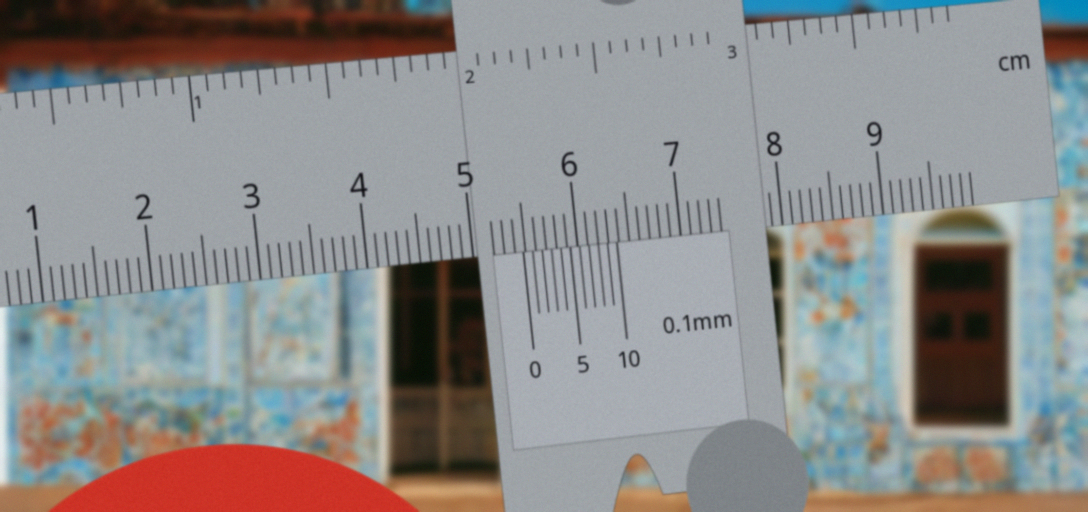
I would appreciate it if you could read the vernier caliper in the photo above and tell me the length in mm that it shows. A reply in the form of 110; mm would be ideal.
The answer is 54.8; mm
